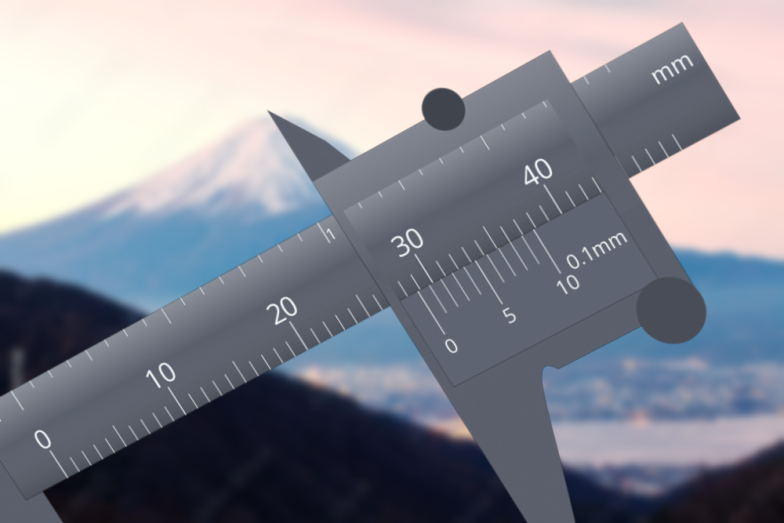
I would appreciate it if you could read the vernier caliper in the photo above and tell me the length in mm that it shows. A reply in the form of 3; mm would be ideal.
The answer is 28.8; mm
